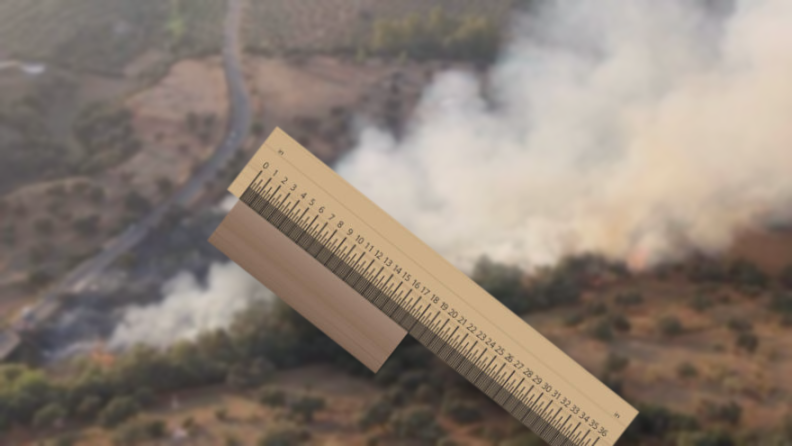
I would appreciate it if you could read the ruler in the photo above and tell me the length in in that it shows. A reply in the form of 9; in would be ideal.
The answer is 18; in
